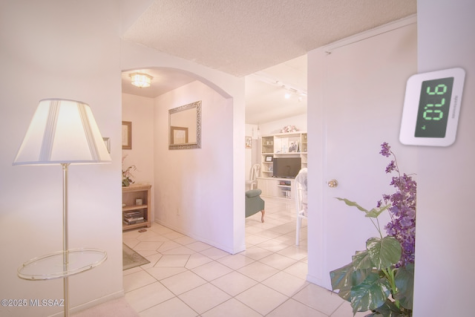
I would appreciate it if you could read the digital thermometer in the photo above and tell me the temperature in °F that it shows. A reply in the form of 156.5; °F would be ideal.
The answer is 97.0; °F
